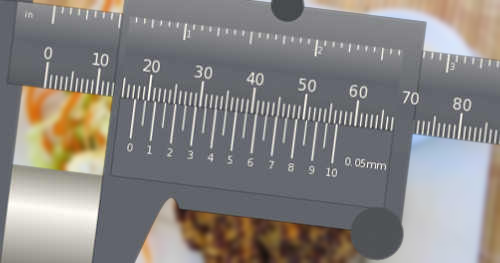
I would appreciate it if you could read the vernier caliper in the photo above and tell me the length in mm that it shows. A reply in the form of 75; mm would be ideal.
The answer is 17.5; mm
